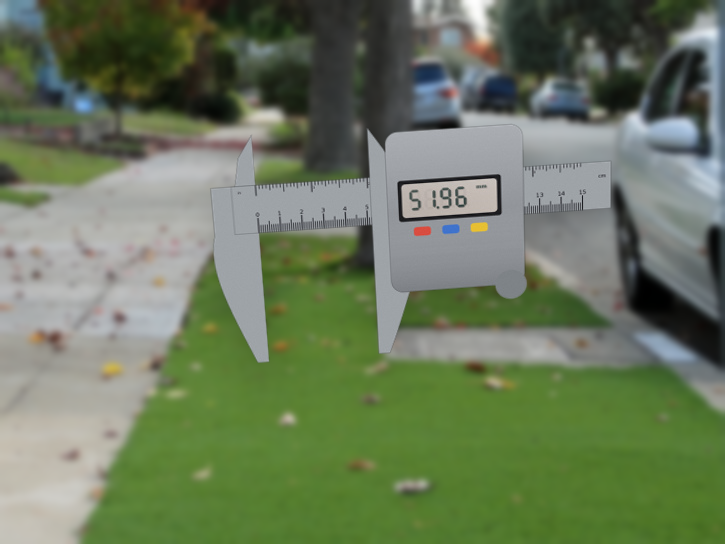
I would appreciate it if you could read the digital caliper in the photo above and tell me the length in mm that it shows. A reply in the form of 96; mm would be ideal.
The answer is 51.96; mm
